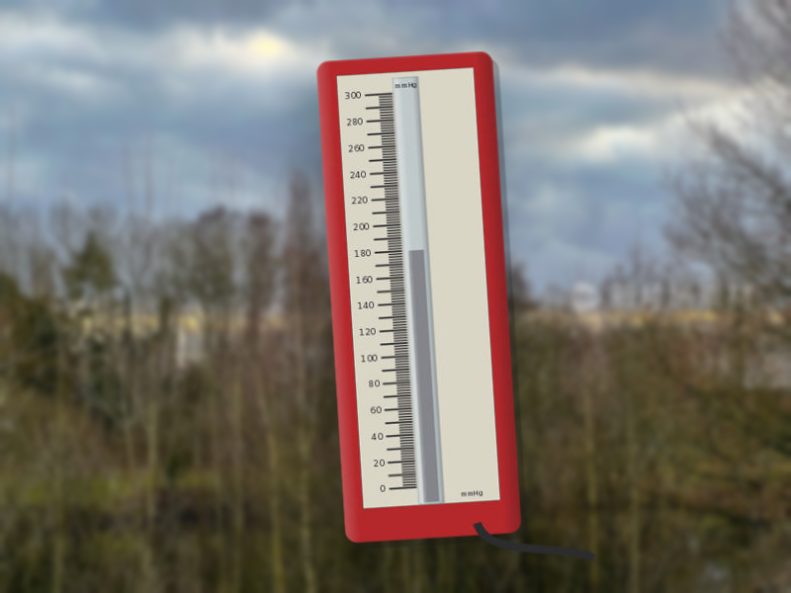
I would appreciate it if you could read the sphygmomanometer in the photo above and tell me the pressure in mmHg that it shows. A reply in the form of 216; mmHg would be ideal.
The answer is 180; mmHg
